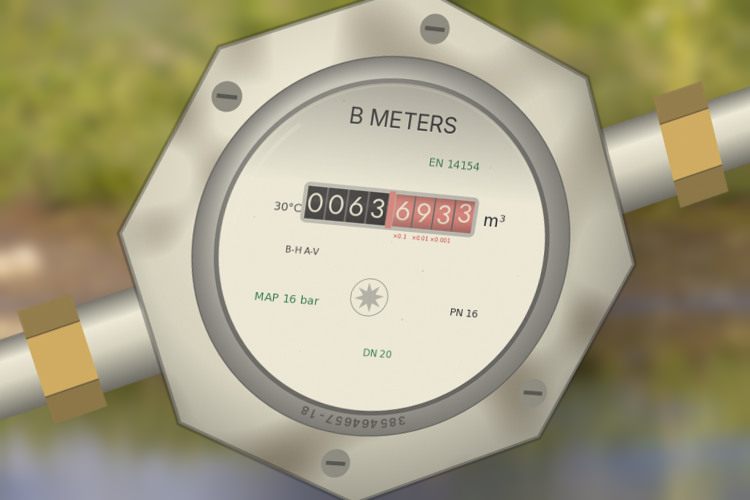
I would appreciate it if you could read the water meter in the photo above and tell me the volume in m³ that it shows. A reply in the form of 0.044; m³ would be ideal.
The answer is 63.6933; m³
